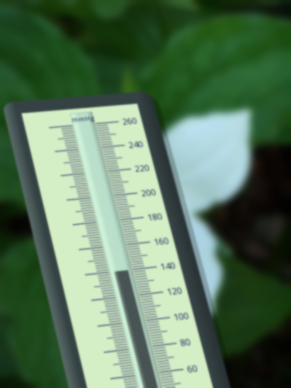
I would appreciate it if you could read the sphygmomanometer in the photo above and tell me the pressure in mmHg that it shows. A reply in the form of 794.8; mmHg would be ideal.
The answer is 140; mmHg
